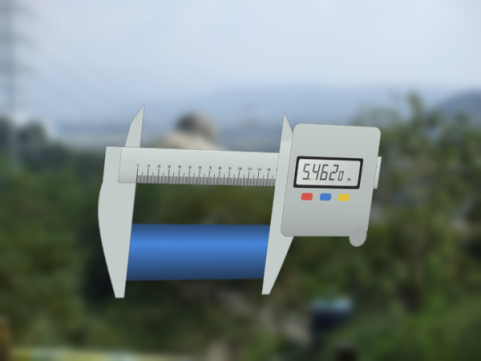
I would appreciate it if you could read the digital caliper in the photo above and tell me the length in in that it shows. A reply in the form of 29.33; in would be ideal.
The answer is 5.4620; in
